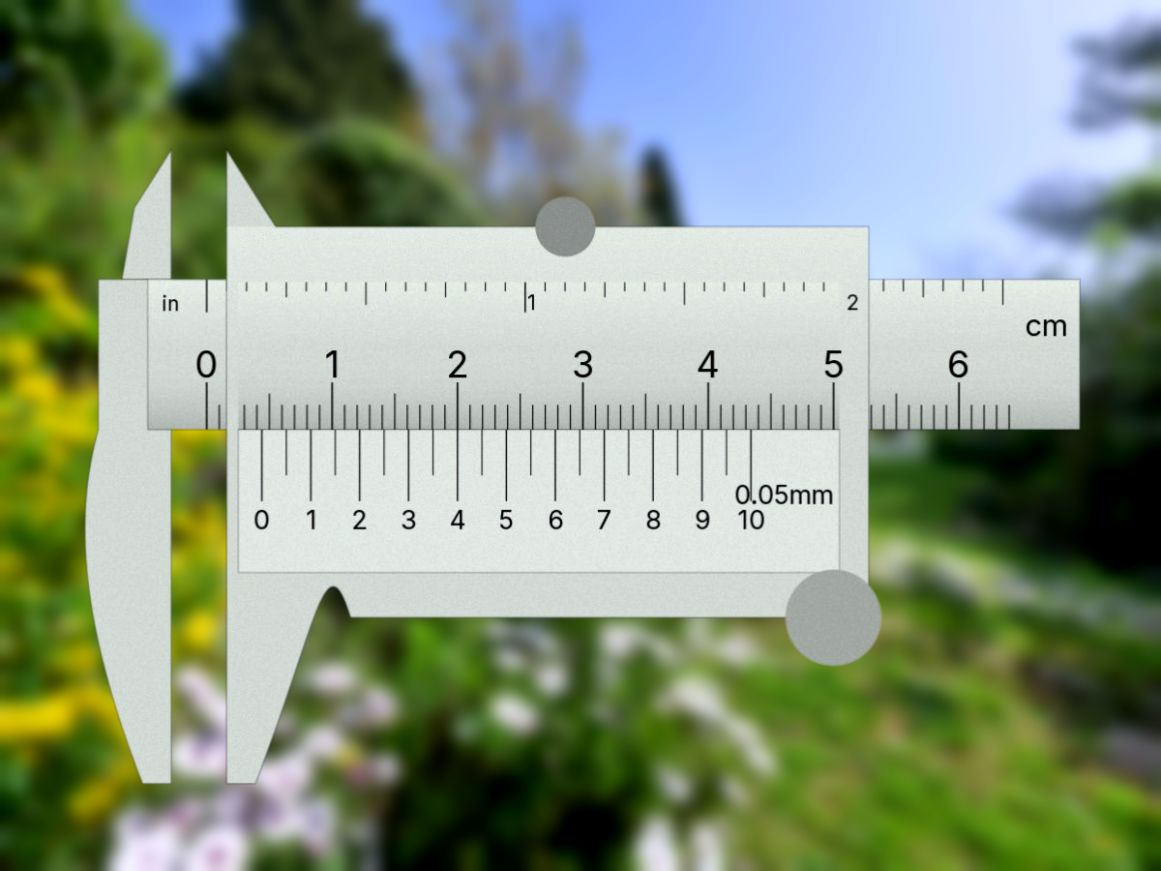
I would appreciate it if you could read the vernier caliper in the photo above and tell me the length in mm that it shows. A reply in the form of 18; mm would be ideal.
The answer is 4.4; mm
